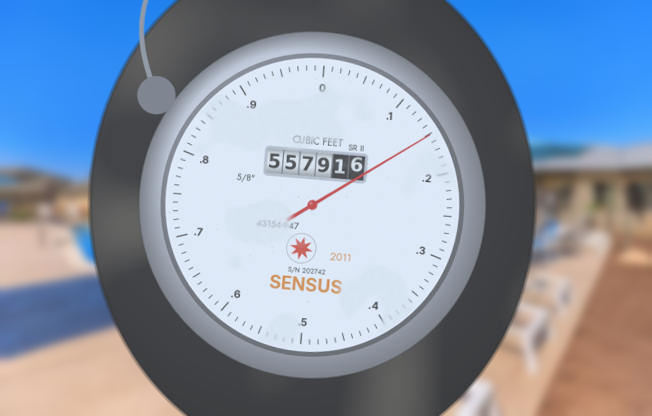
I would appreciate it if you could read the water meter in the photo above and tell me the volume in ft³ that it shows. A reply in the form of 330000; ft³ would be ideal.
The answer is 557916.15; ft³
